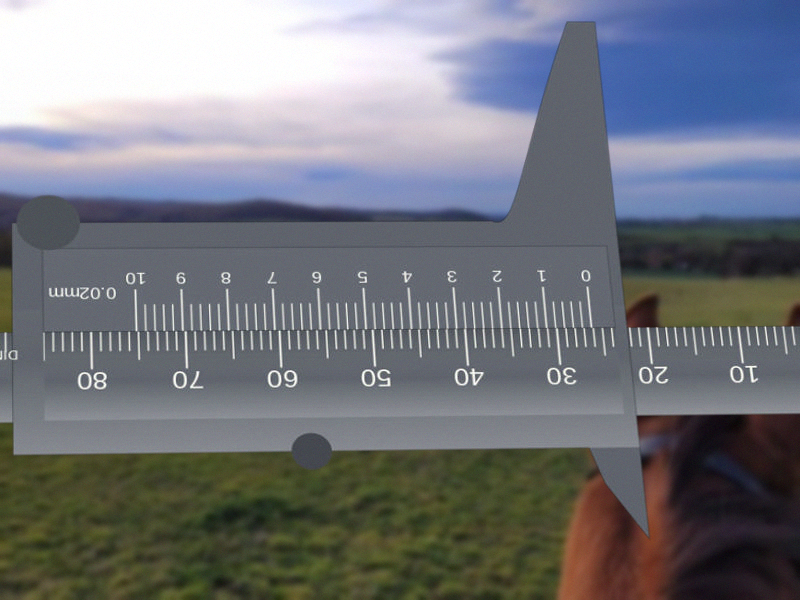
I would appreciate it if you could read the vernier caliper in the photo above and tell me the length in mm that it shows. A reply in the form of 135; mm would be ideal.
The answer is 26.2; mm
